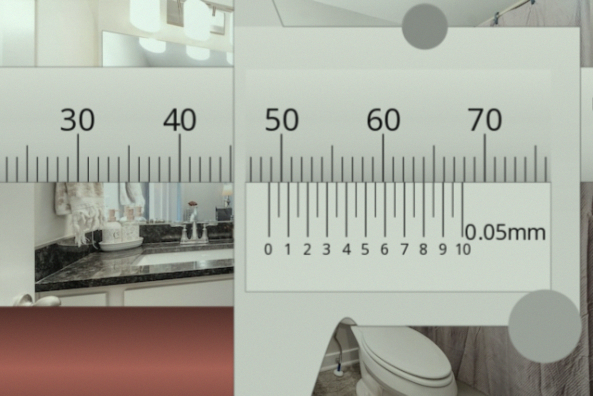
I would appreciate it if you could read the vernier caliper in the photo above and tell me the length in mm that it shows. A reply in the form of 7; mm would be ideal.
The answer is 48.8; mm
